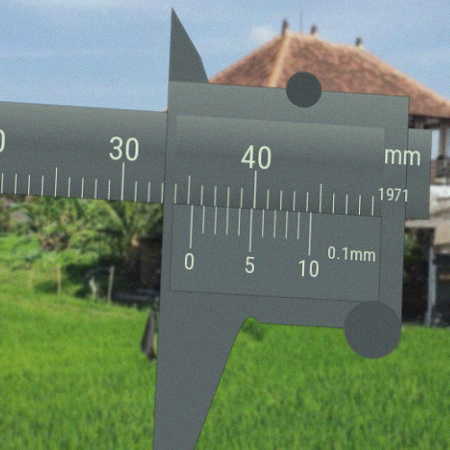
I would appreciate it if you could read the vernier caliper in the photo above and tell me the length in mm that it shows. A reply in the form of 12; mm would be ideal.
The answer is 35.3; mm
